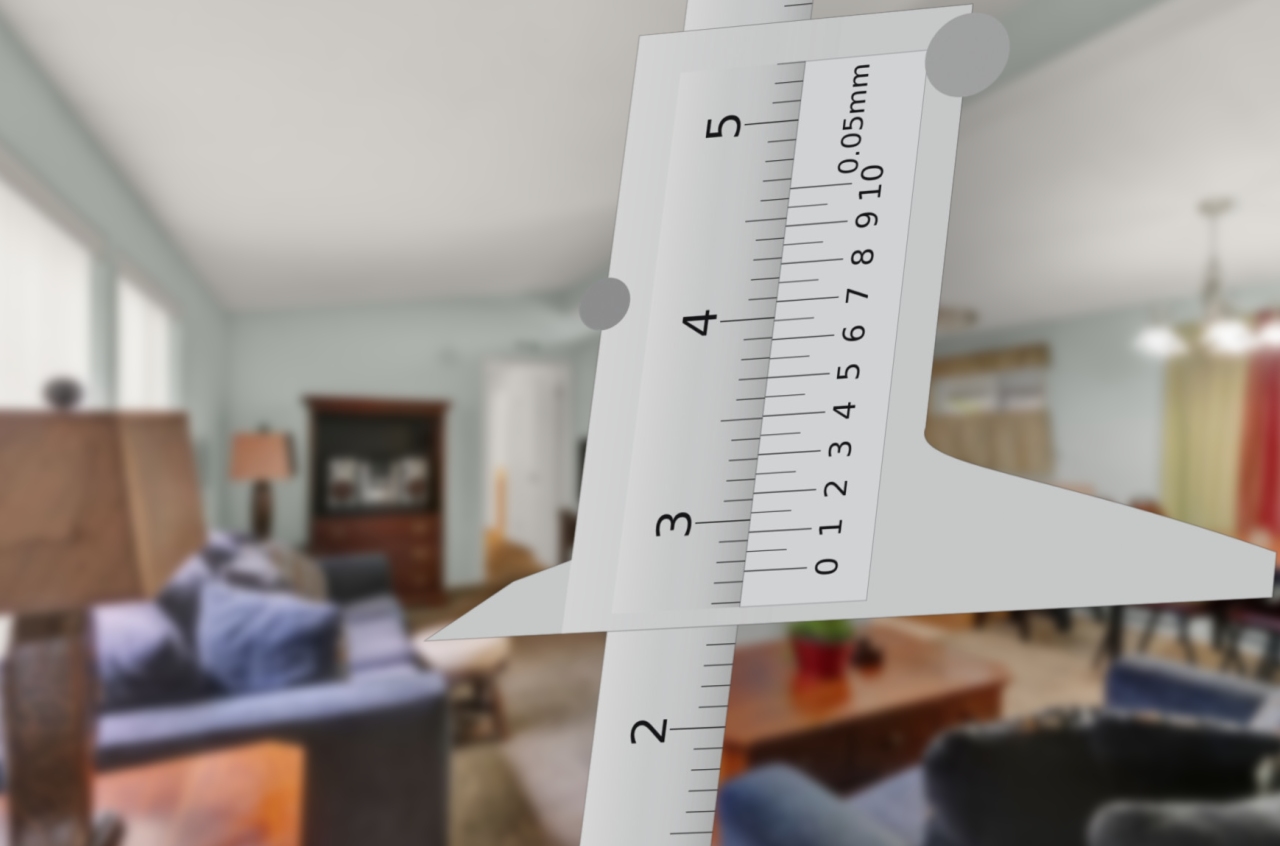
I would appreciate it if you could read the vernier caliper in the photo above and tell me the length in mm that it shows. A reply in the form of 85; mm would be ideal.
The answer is 27.5; mm
